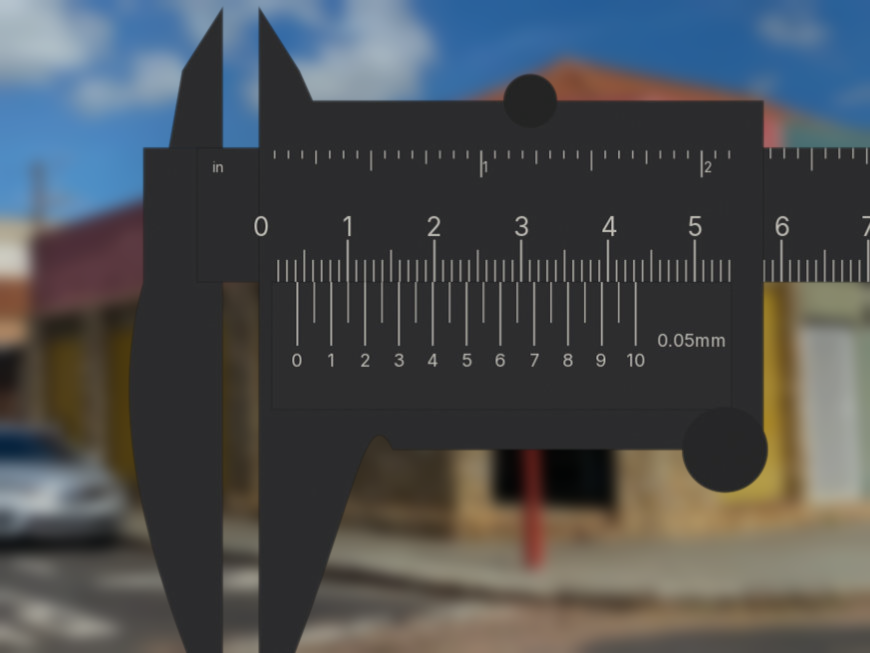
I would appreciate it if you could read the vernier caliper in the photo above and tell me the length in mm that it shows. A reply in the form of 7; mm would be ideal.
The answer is 4.2; mm
